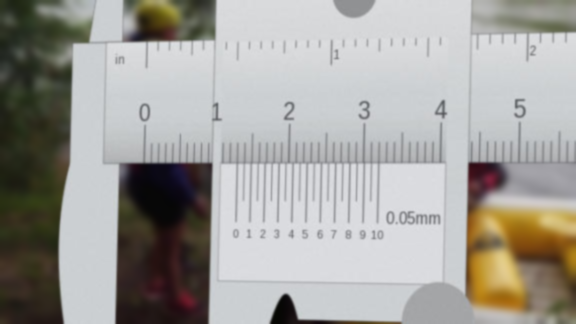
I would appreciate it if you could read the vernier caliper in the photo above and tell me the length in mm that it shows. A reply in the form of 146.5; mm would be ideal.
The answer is 13.0; mm
